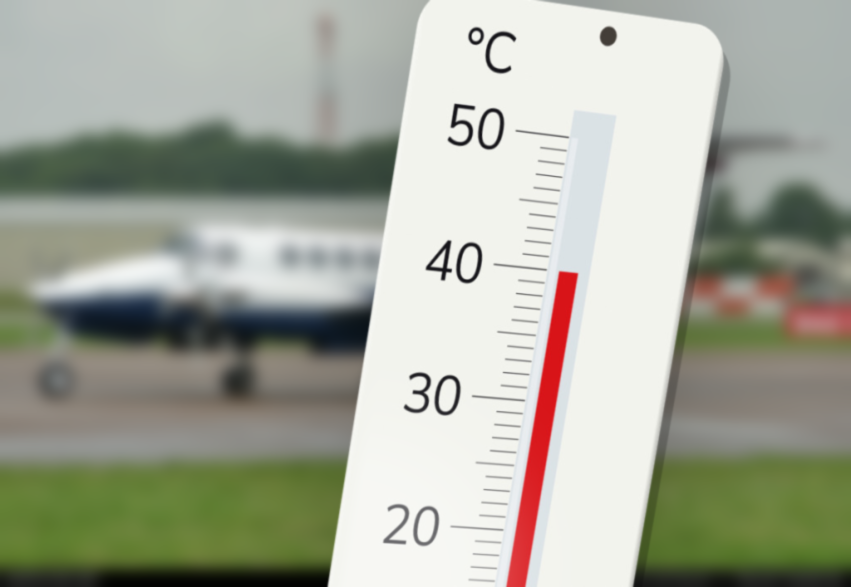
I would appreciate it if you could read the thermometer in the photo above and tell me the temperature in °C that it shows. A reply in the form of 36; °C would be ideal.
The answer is 40; °C
